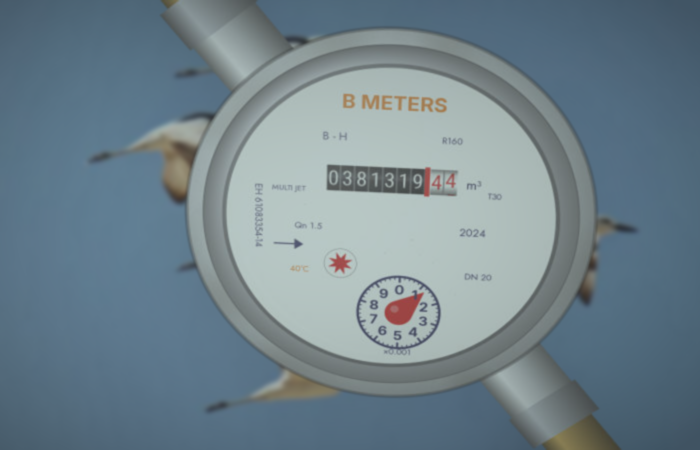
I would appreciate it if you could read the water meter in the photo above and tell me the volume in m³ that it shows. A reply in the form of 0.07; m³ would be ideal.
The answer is 381319.441; m³
